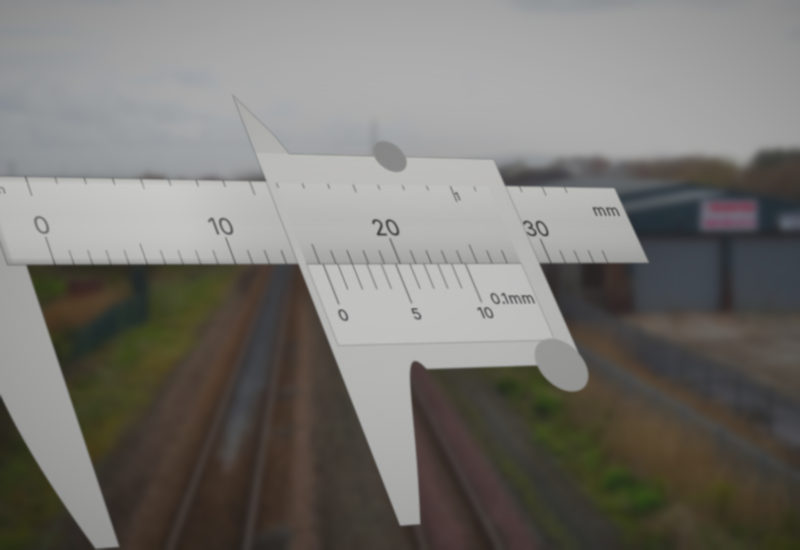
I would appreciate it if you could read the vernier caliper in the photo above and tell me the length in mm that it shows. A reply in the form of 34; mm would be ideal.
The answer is 15.2; mm
